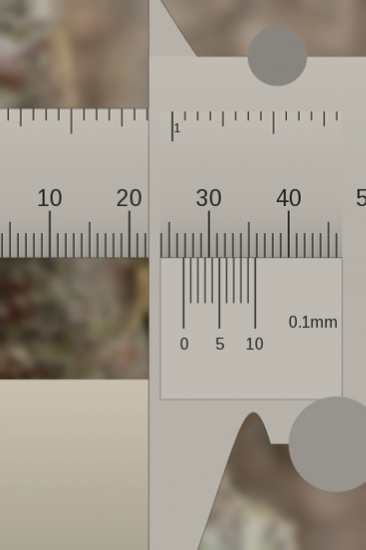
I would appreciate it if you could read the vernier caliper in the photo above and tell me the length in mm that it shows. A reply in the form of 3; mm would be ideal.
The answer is 26.8; mm
